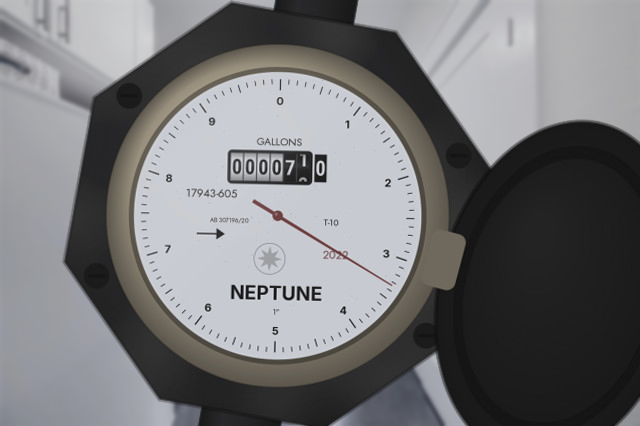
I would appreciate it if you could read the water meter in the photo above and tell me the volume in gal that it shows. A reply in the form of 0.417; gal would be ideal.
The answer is 713.3; gal
